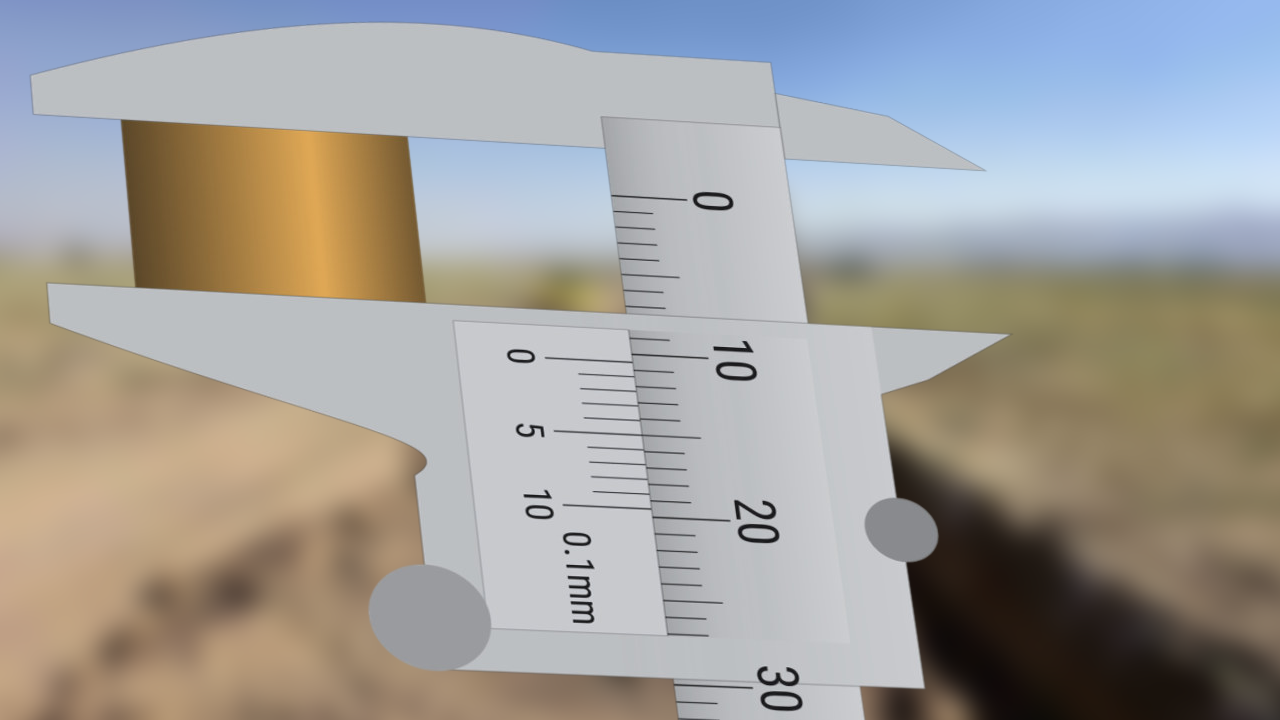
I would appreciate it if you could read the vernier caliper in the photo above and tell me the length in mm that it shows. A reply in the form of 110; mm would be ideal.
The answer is 10.5; mm
